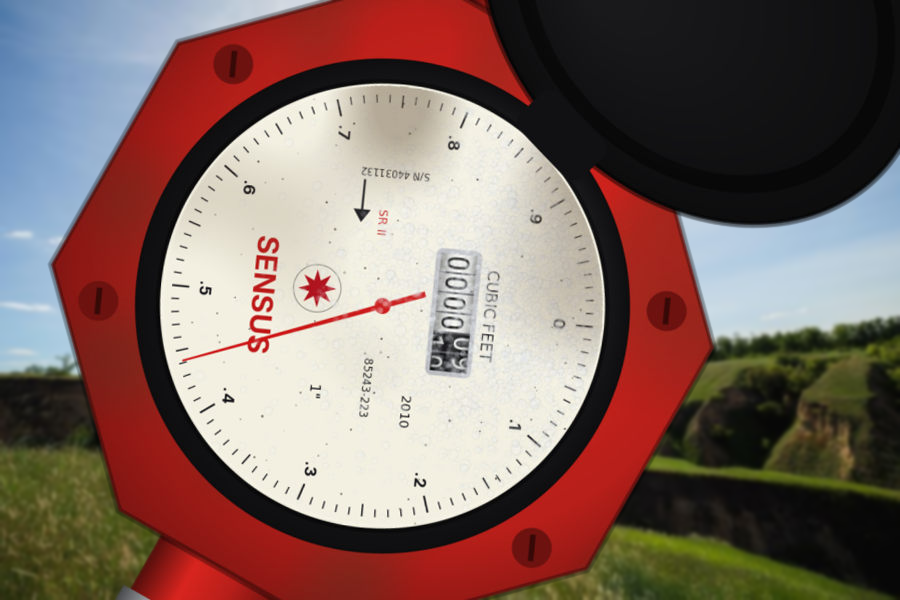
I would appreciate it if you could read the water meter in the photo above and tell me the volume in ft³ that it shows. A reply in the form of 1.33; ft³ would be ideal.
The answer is 9.44; ft³
